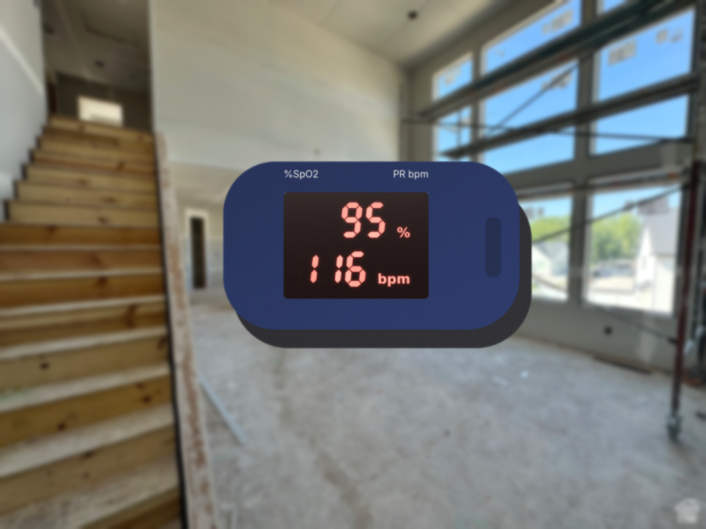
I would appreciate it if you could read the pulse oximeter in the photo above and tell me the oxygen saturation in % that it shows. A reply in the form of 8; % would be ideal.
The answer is 95; %
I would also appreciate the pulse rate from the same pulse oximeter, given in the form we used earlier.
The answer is 116; bpm
